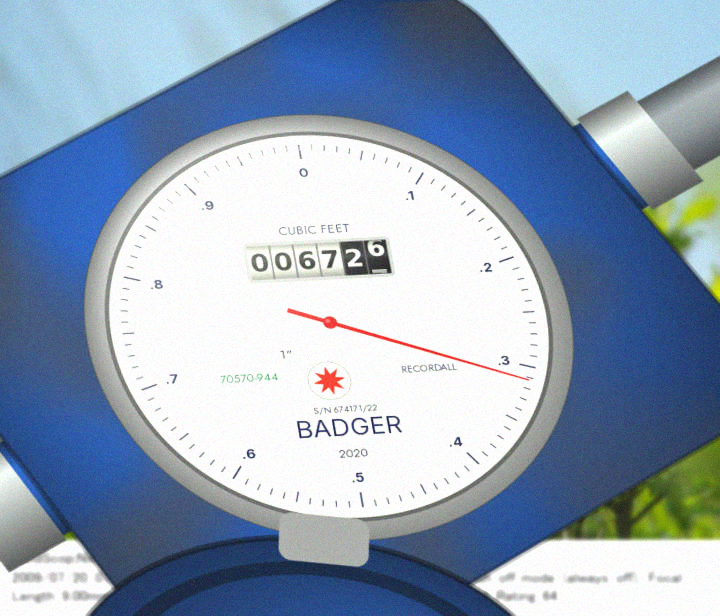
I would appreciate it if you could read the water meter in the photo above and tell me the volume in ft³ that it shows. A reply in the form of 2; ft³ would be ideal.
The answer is 6726.31; ft³
